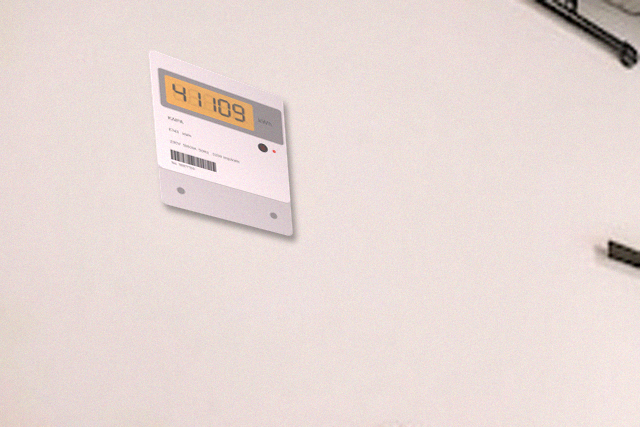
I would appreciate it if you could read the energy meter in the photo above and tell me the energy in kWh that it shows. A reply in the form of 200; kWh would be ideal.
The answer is 41109; kWh
